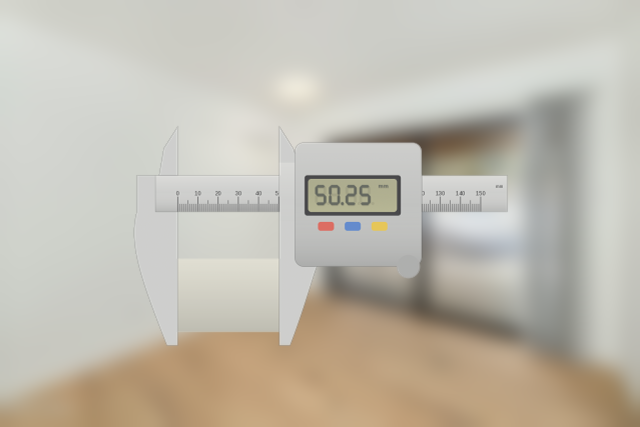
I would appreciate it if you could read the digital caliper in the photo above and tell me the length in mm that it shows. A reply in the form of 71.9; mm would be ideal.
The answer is 50.25; mm
